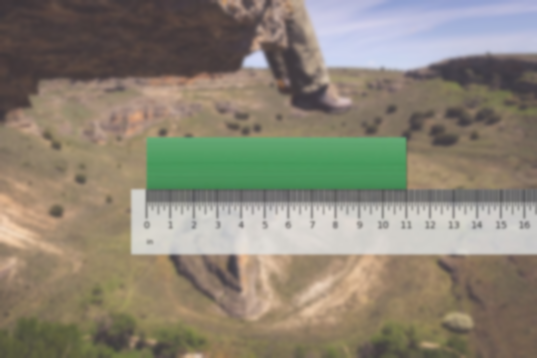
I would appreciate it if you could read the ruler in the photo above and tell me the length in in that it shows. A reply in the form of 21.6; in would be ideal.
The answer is 11; in
